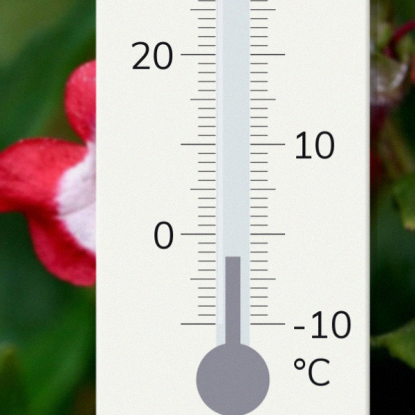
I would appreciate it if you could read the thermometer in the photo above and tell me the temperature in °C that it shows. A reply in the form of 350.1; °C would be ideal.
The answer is -2.5; °C
